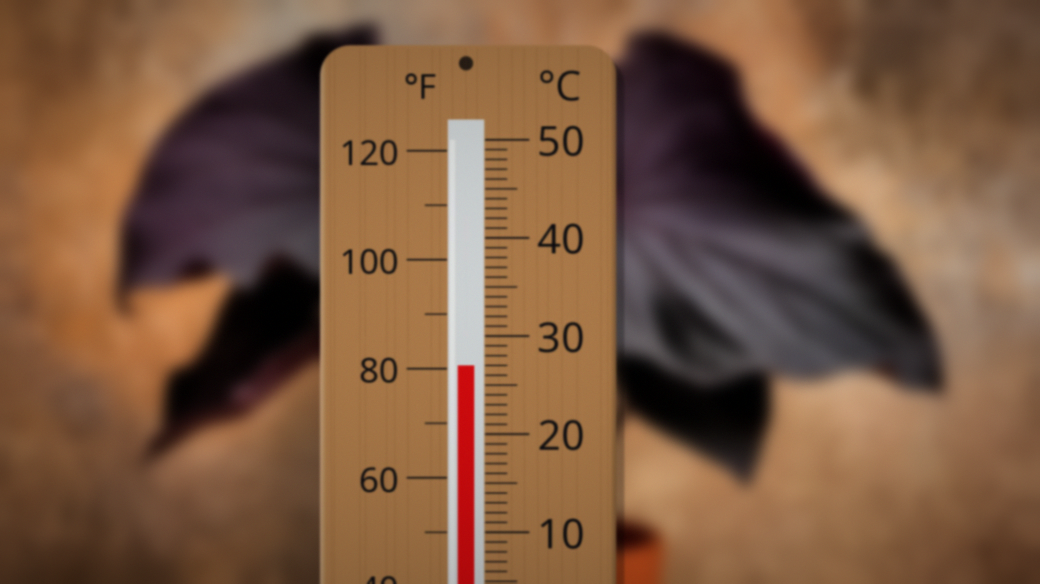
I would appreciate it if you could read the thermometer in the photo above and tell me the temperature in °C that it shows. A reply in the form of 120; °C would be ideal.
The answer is 27; °C
